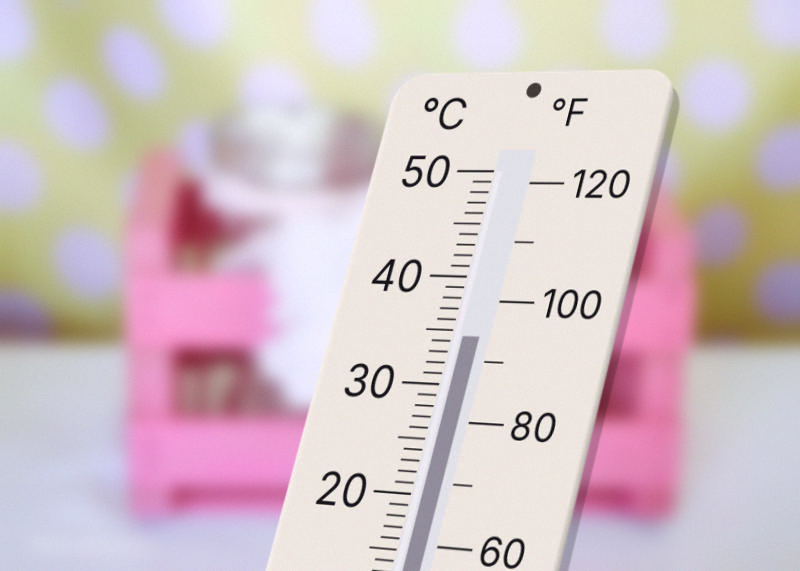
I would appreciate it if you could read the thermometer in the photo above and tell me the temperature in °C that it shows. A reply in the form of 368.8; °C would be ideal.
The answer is 34.5; °C
